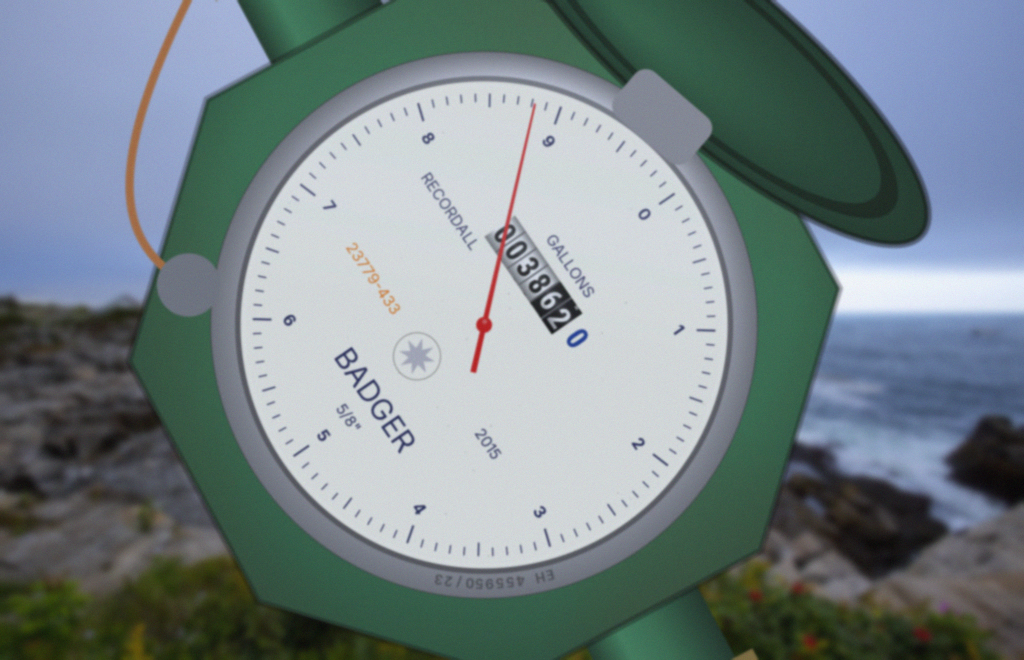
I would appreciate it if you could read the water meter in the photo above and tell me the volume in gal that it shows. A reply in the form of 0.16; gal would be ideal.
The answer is 38618.8; gal
